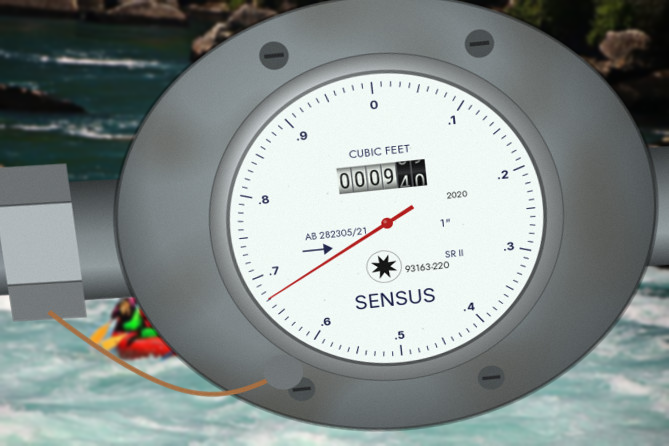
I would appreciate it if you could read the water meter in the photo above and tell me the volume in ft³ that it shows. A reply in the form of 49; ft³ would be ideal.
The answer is 939.67; ft³
